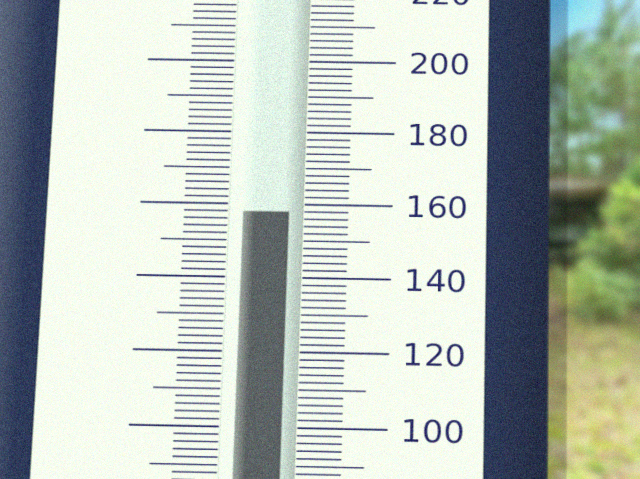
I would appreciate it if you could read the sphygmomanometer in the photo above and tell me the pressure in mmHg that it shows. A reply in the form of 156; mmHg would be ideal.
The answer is 158; mmHg
